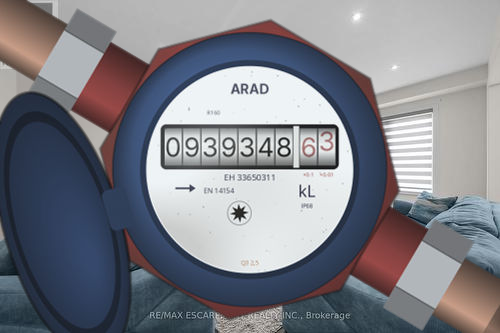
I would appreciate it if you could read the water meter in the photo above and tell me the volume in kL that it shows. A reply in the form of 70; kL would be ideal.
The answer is 939348.63; kL
